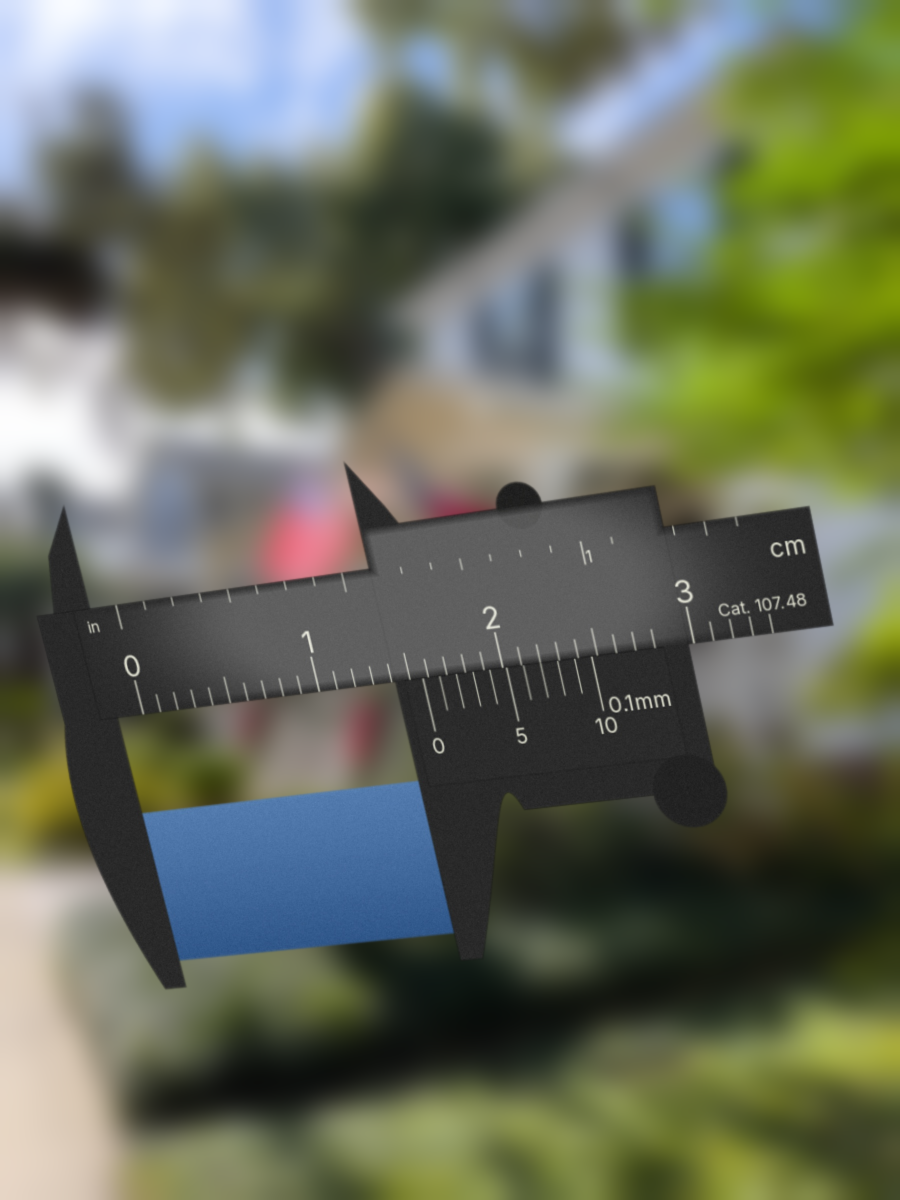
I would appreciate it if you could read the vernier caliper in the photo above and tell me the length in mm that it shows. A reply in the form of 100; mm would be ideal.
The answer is 15.7; mm
